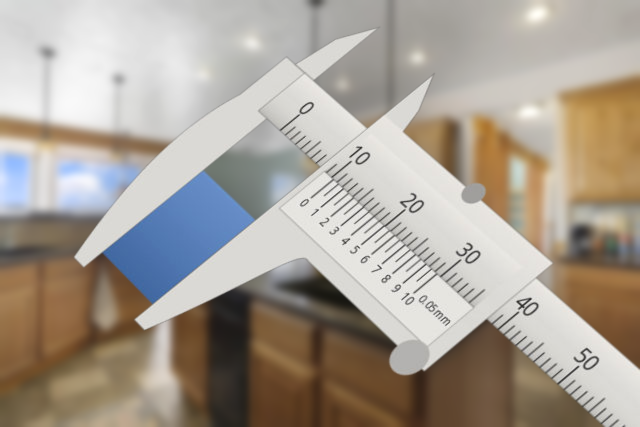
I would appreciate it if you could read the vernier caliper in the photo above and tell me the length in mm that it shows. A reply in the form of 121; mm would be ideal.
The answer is 10.4; mm
